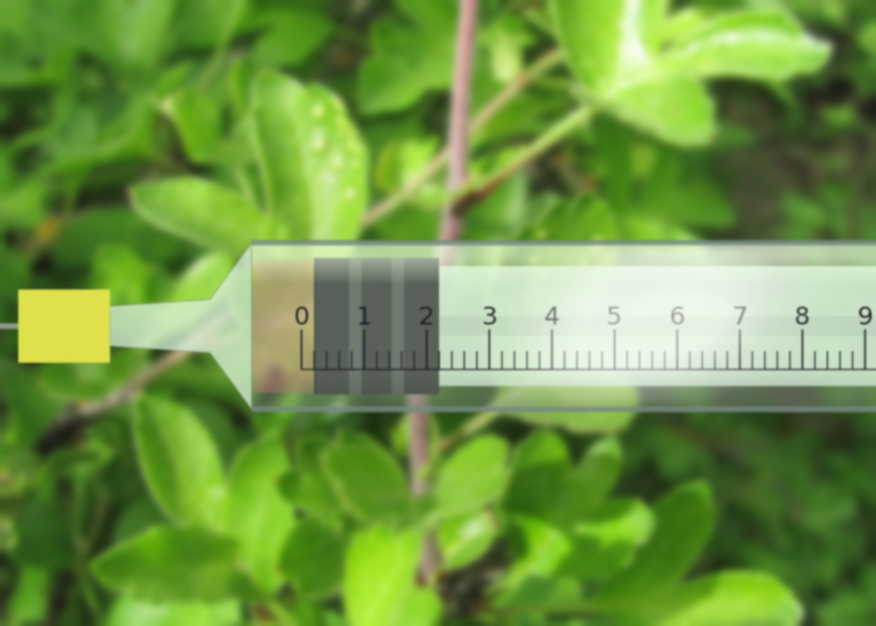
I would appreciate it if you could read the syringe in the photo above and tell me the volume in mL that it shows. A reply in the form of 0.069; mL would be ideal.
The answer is 0.2; mL
